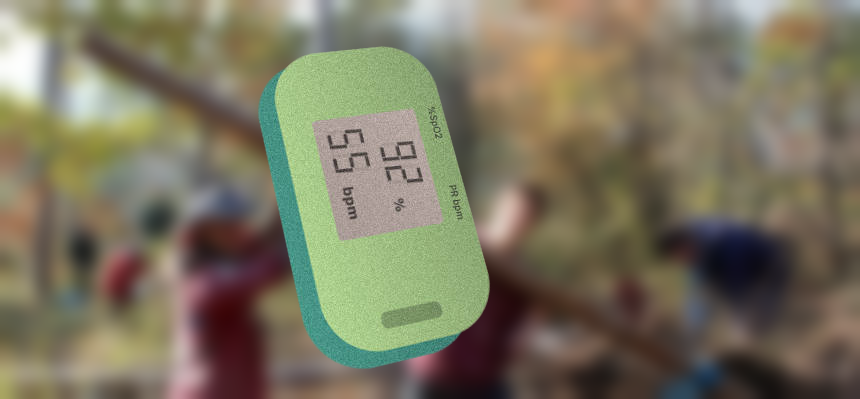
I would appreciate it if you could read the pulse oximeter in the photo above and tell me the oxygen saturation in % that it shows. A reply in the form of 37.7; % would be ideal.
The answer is 92; %
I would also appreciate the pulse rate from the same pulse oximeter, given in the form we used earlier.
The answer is 55; bpm
